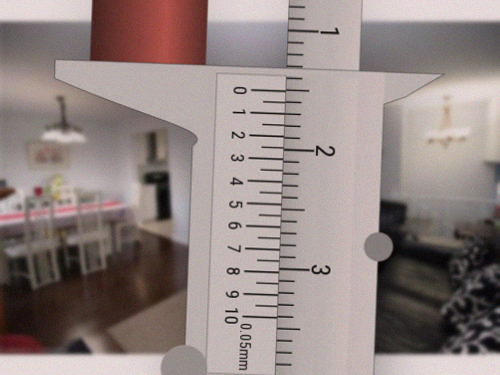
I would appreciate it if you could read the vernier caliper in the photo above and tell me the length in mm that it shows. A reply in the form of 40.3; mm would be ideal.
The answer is 15.1; mm
